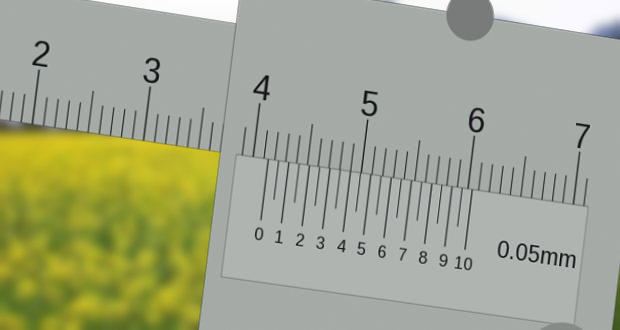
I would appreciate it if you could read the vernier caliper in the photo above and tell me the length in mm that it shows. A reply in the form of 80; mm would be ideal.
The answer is 41.4; mm
